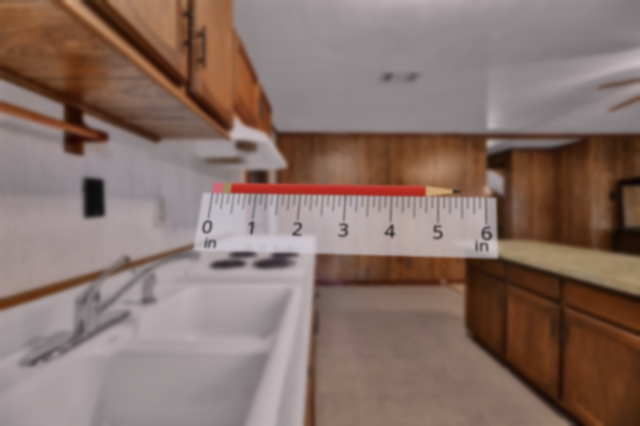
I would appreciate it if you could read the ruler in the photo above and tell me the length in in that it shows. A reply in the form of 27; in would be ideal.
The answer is 5.5; in
